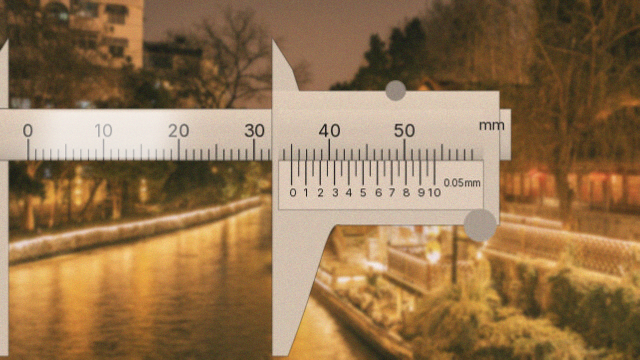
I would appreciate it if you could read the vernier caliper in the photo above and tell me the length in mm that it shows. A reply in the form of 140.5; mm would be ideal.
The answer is 35.0; mm
